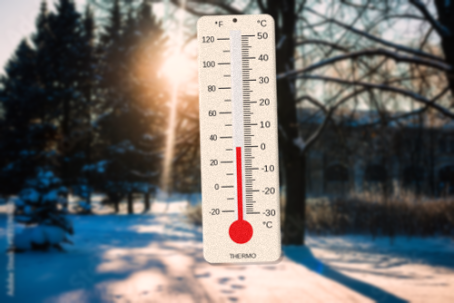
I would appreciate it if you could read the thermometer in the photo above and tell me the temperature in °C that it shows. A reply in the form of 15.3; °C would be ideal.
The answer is 0; °C
